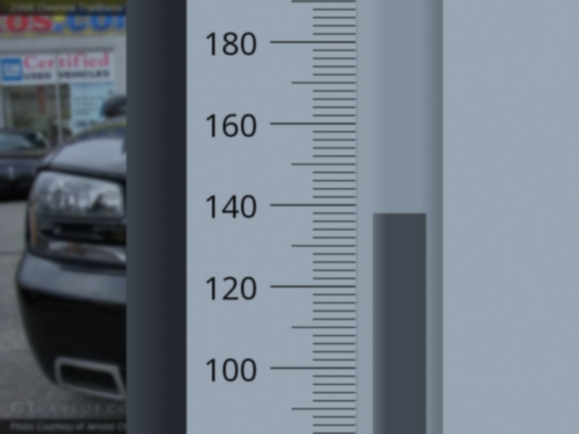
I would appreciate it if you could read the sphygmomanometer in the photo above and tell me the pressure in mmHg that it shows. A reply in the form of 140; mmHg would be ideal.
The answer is 138; mmHg
